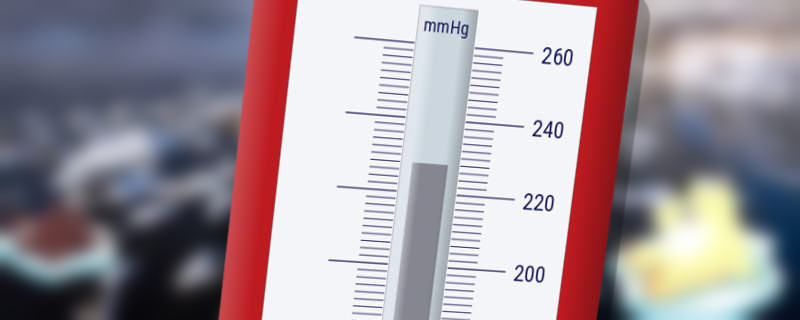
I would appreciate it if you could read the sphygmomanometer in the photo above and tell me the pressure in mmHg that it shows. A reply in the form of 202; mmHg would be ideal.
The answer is 228; mmHg
